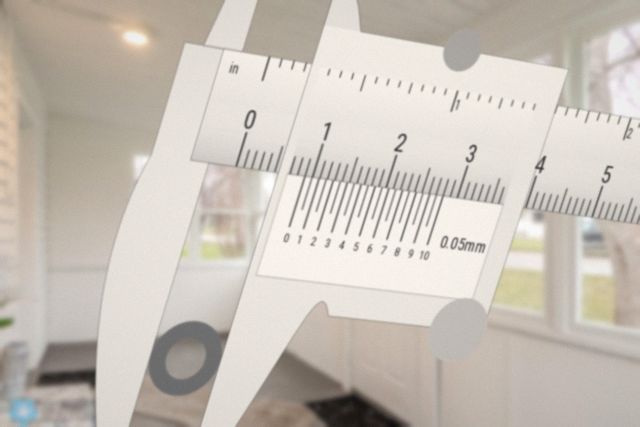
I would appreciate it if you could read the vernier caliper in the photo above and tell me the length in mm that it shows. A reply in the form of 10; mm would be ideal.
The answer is 9.0; mm
